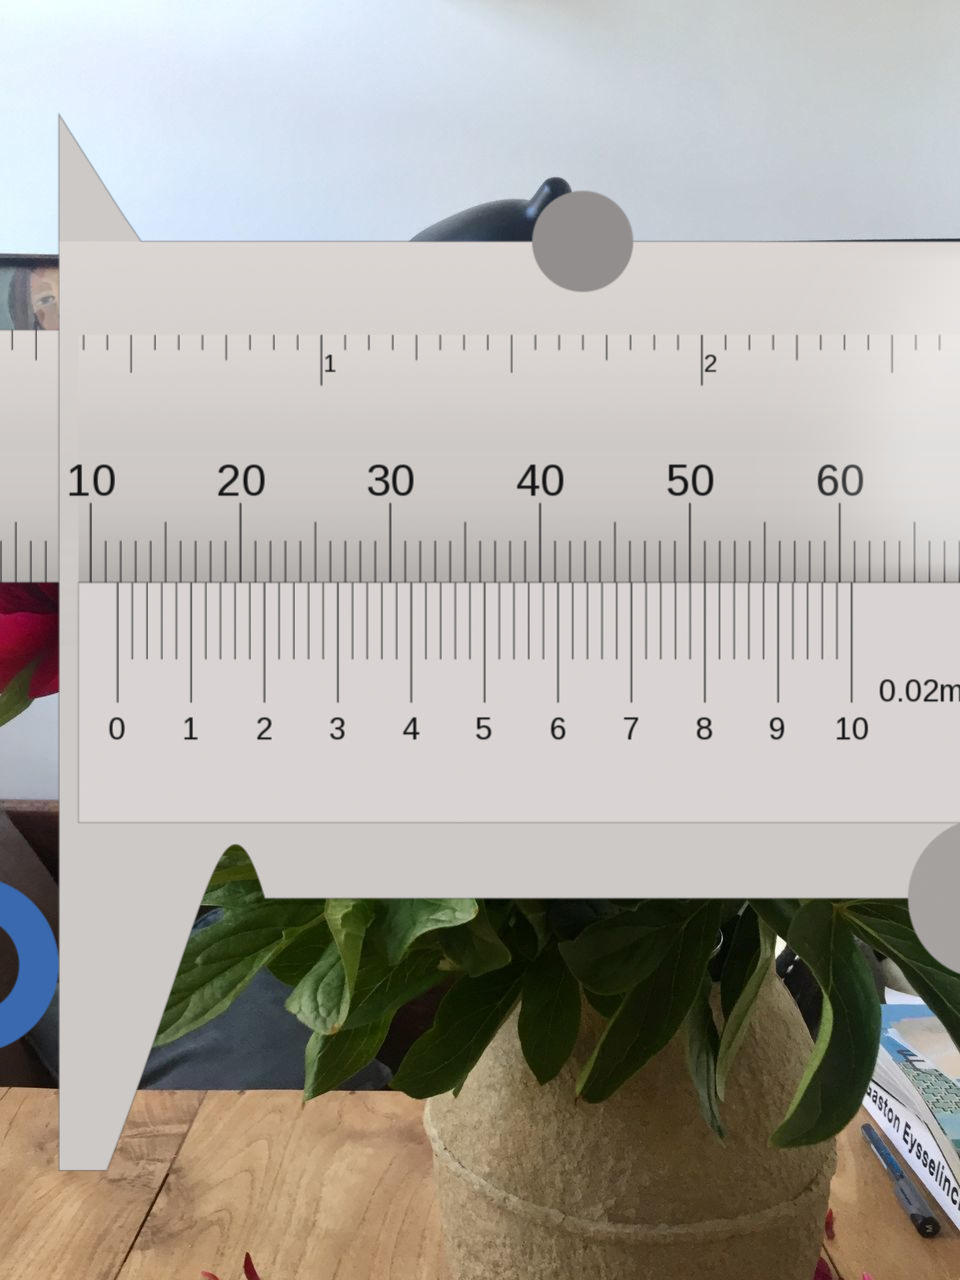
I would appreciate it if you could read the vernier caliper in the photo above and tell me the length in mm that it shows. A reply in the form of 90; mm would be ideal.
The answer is 11.8; mm
